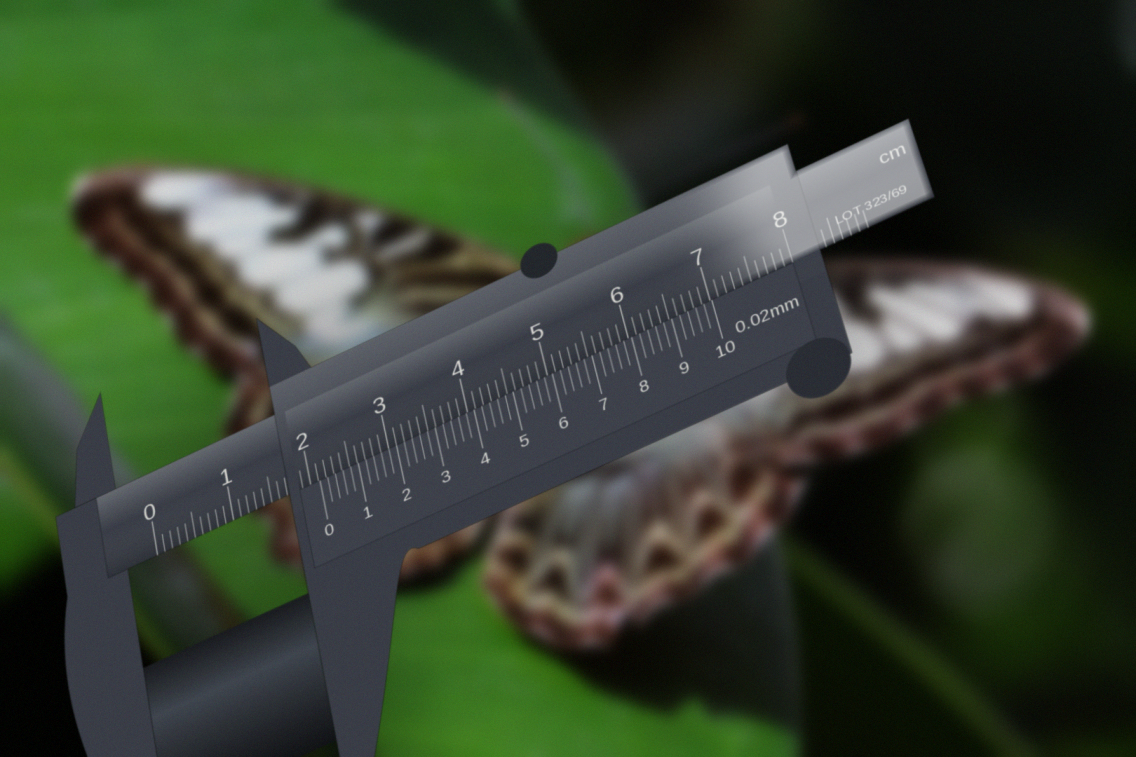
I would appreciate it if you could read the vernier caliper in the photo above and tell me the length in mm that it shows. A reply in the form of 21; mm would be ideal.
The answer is 21.2; mm
